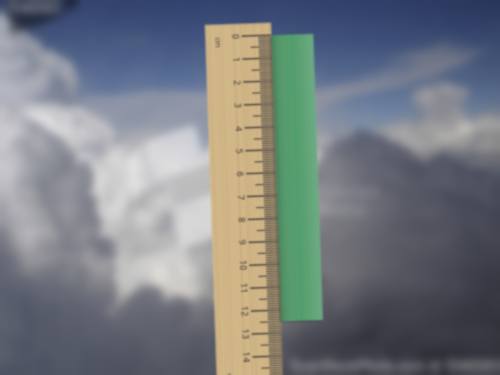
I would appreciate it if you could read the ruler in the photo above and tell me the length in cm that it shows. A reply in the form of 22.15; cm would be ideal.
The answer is 12.5; cm
